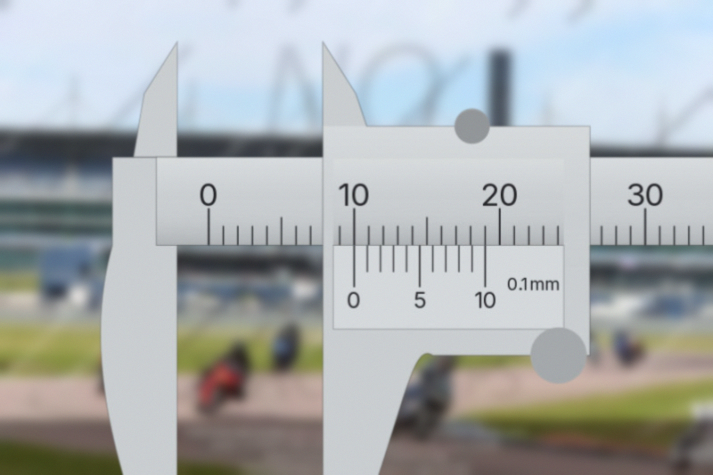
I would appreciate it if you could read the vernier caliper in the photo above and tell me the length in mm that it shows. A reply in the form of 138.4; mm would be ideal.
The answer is 10.0; mm
